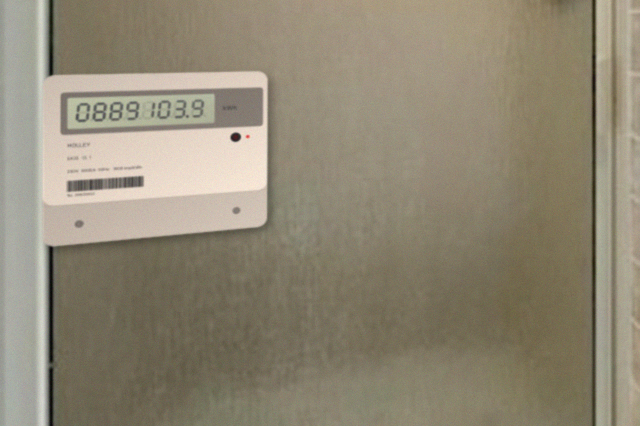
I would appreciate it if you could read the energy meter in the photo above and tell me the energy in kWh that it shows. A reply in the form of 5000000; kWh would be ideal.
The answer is 889103.9; kWh
